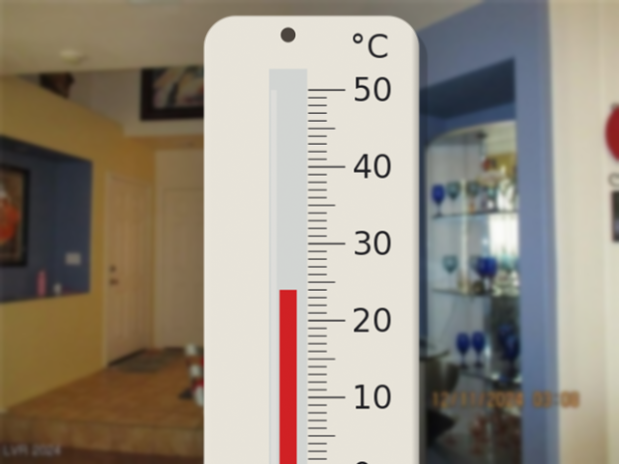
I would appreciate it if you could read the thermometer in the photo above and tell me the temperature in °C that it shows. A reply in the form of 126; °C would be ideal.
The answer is 24; °C
